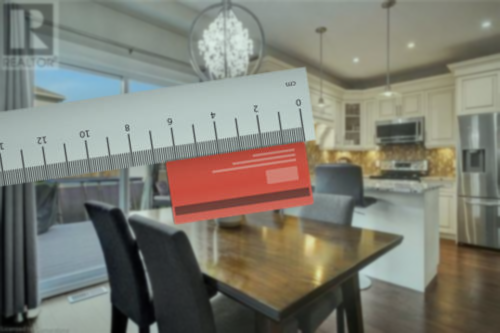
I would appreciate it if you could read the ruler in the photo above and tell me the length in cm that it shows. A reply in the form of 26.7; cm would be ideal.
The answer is 6.5; cm
